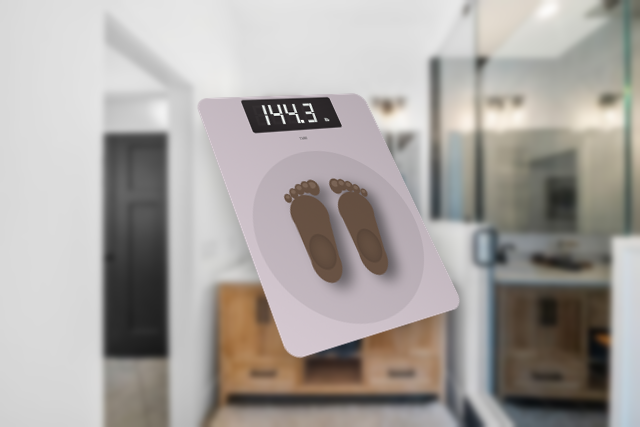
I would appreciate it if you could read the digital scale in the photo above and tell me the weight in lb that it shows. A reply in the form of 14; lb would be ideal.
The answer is 144.3; lb
